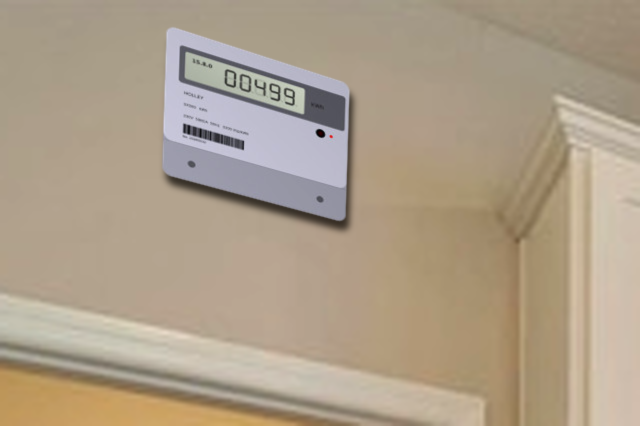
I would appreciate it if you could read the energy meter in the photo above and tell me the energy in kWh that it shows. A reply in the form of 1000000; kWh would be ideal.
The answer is 499; kWh
